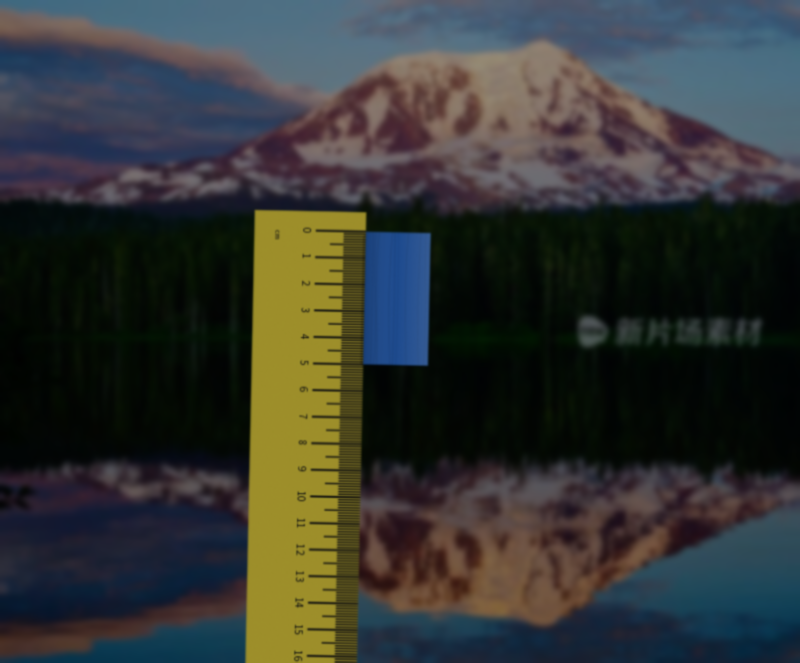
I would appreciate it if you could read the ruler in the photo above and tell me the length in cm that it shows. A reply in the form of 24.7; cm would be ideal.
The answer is 5; cm
